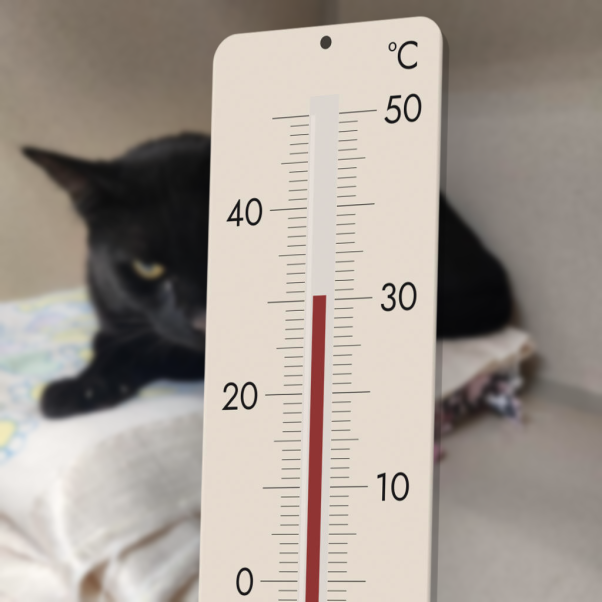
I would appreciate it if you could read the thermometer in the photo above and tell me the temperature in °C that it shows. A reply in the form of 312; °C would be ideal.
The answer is 30.5; °C
